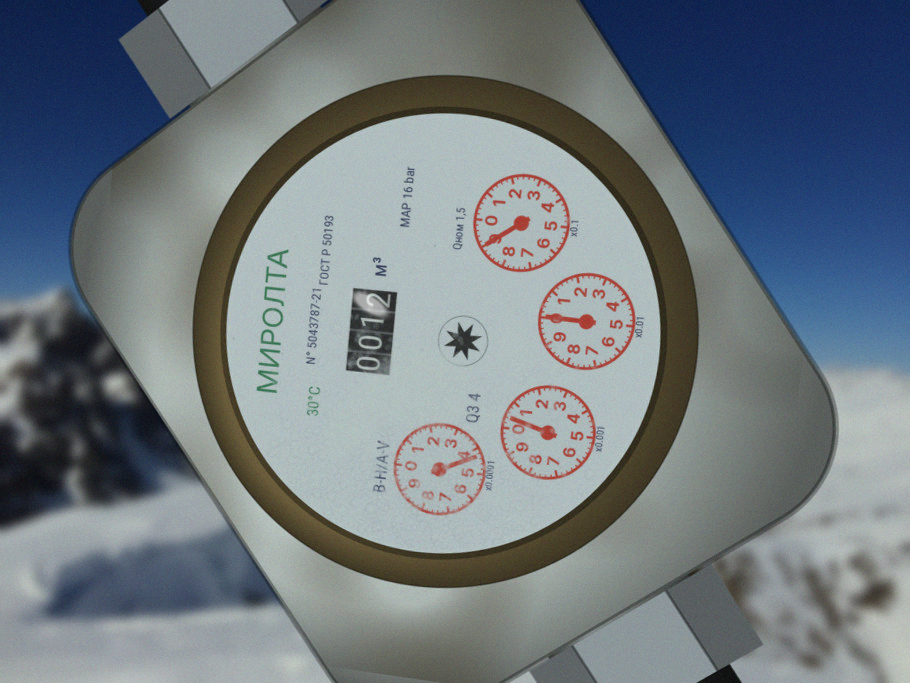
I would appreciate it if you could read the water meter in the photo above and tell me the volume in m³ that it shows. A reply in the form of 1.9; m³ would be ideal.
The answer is 11.9004; m³
